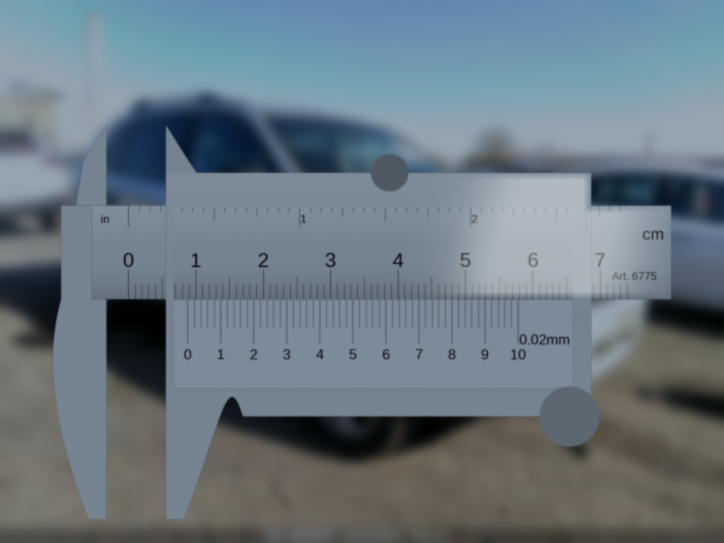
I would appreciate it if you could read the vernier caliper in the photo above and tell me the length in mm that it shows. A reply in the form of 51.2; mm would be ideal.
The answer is 8.8; mm
